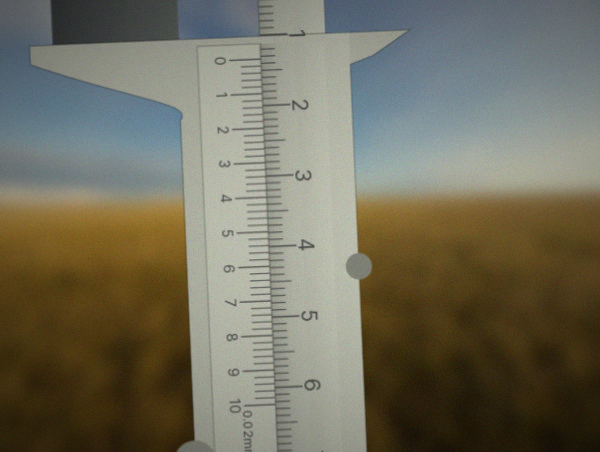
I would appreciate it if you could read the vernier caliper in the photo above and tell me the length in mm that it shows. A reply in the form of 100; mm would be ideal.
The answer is 13.4; mm
